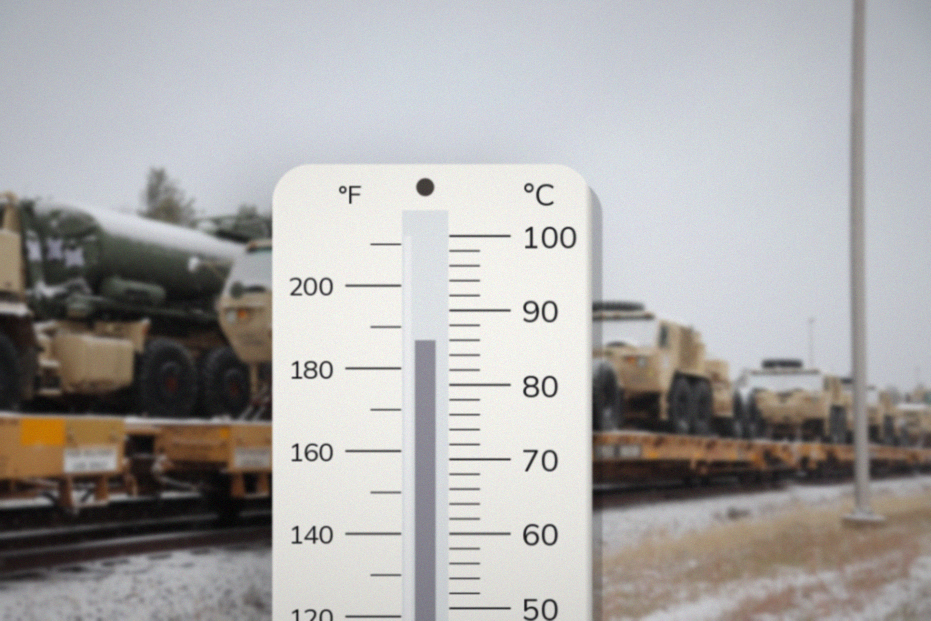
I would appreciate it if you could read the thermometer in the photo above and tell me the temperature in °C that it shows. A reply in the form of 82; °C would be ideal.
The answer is 86; °C
